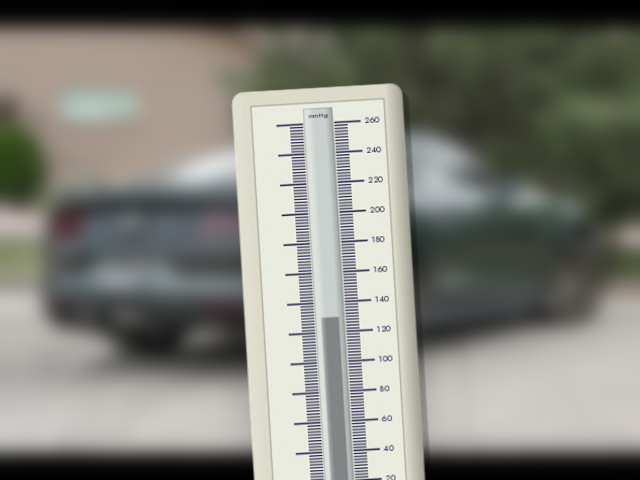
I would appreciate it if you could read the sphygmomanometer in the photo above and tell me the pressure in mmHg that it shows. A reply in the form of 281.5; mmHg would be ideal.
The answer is 130; mmHg
